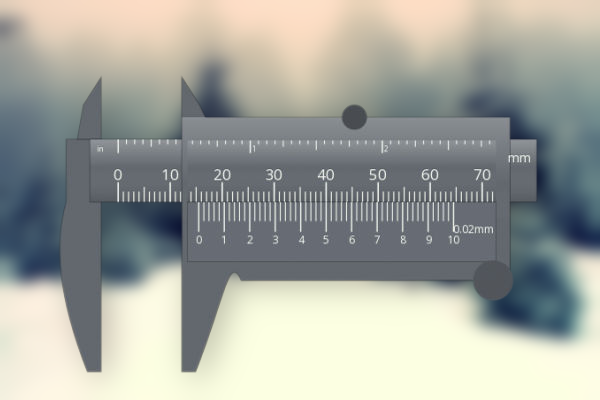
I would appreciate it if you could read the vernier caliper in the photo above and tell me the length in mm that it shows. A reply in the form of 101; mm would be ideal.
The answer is 15.5; mm
